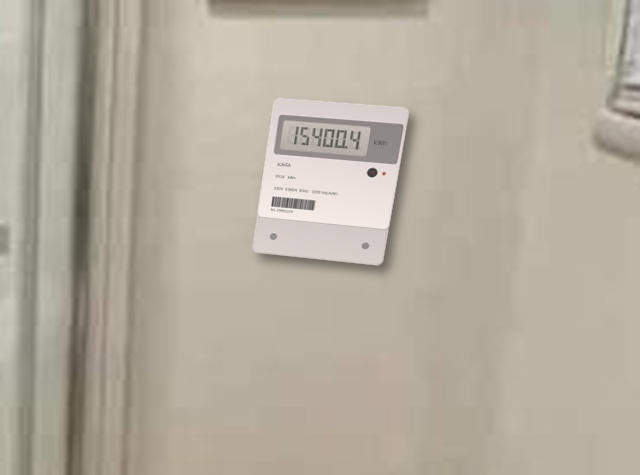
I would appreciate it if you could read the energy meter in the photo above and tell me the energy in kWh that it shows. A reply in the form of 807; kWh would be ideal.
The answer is 15400.4; kWh
